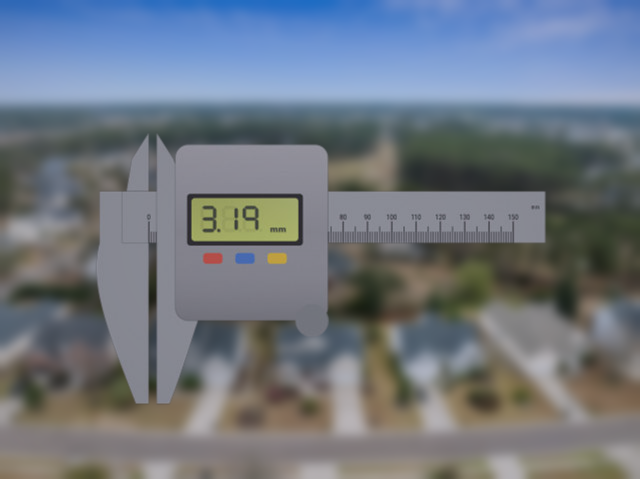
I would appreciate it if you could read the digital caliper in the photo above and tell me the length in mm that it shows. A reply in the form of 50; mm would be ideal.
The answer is 3.19; mm
